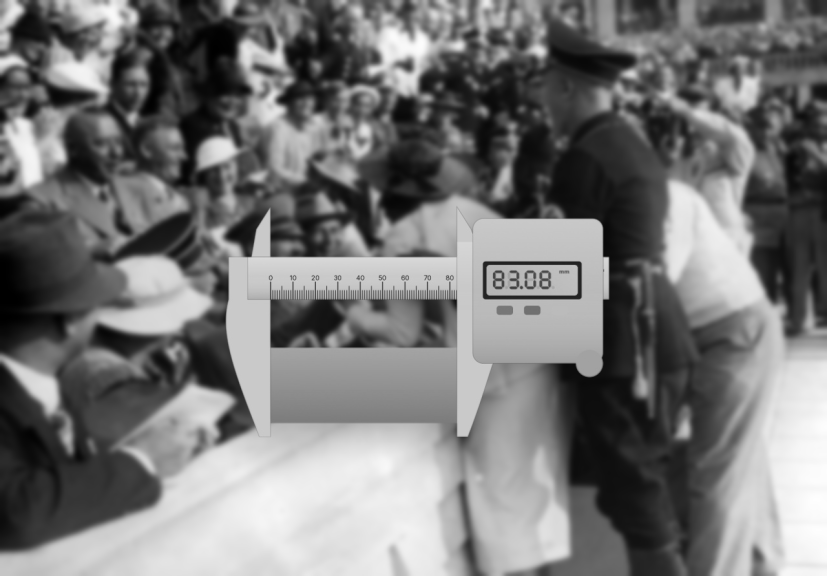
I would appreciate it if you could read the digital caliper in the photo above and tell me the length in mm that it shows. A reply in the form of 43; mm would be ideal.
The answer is 83.08; mm
